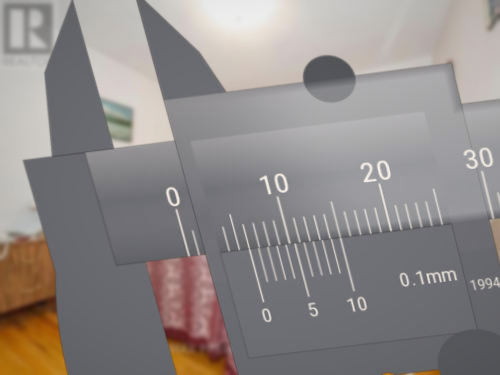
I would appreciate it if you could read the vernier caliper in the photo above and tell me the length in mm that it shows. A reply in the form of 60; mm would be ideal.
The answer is 6.0; mm
